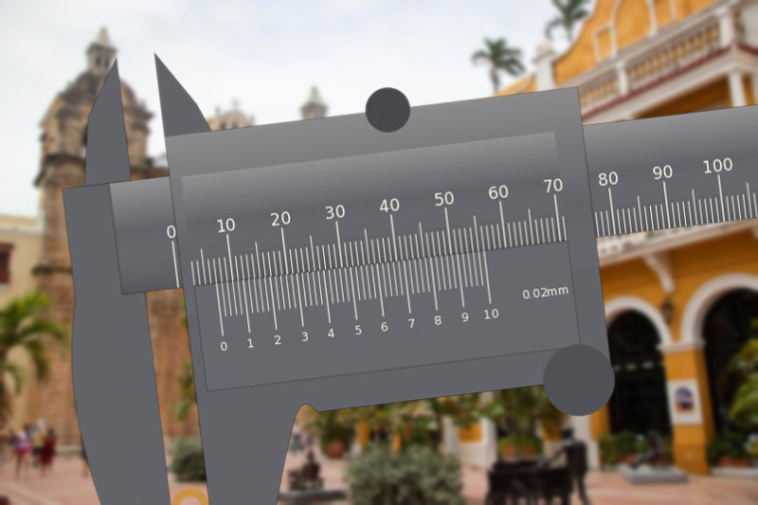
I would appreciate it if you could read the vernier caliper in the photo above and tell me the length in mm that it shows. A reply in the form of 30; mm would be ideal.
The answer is 7.0; mm
